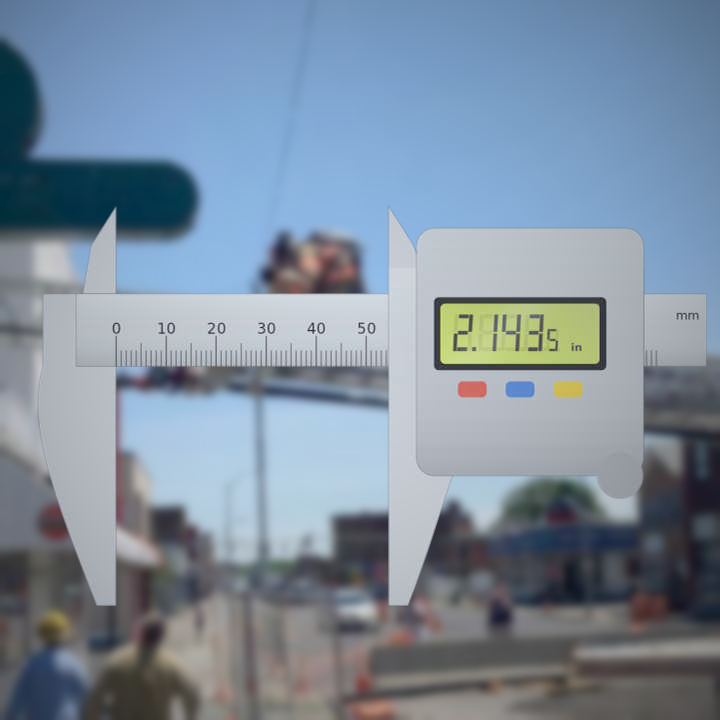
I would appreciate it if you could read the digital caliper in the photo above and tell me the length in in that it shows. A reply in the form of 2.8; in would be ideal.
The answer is 2.1435; in
